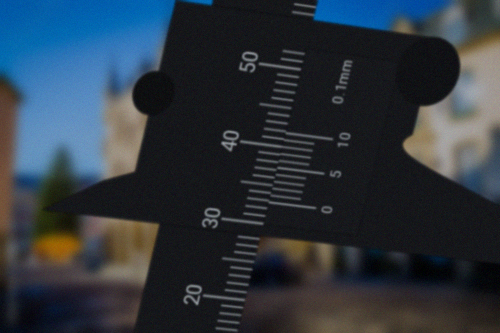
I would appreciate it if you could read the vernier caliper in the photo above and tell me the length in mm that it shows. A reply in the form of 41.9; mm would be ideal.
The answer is 32.8; mm
